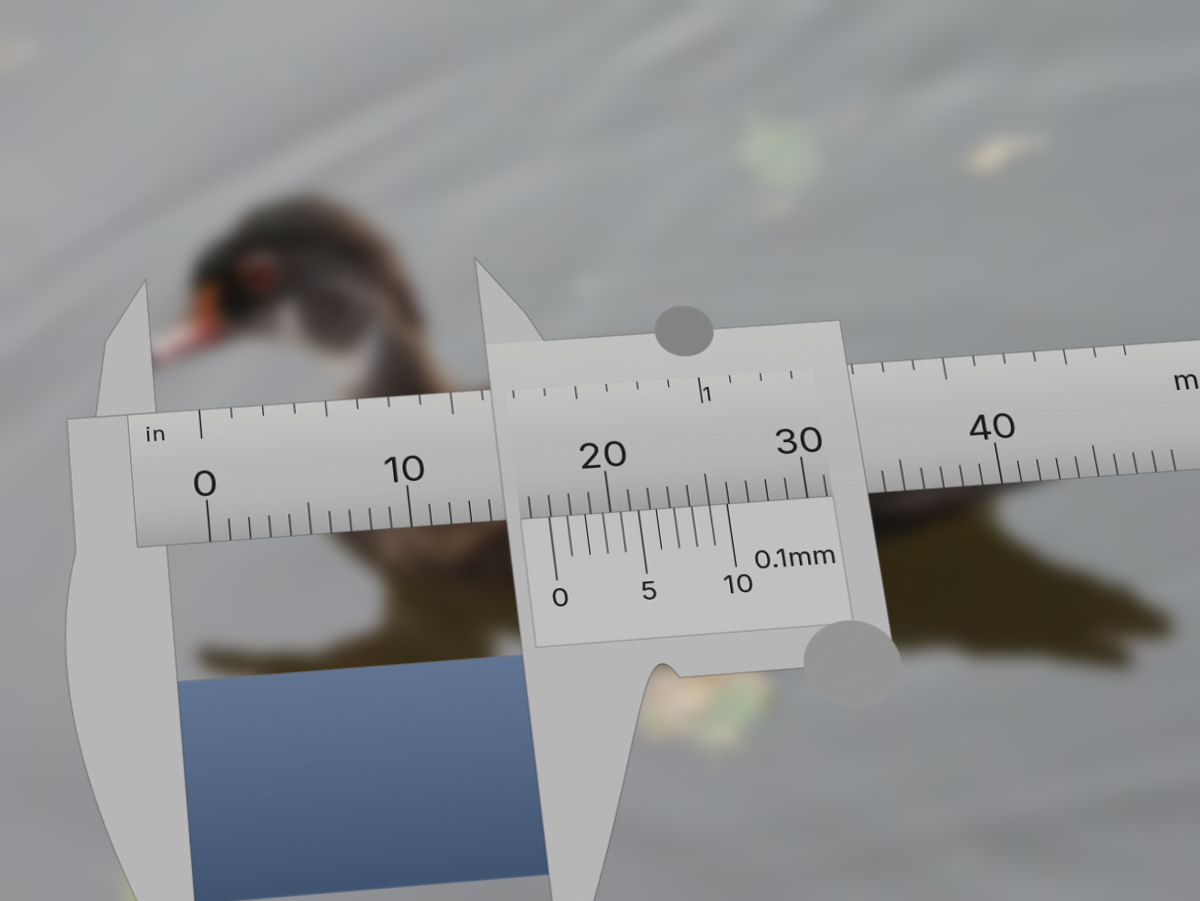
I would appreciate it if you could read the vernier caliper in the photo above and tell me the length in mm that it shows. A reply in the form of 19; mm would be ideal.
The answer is 16.9; mm
